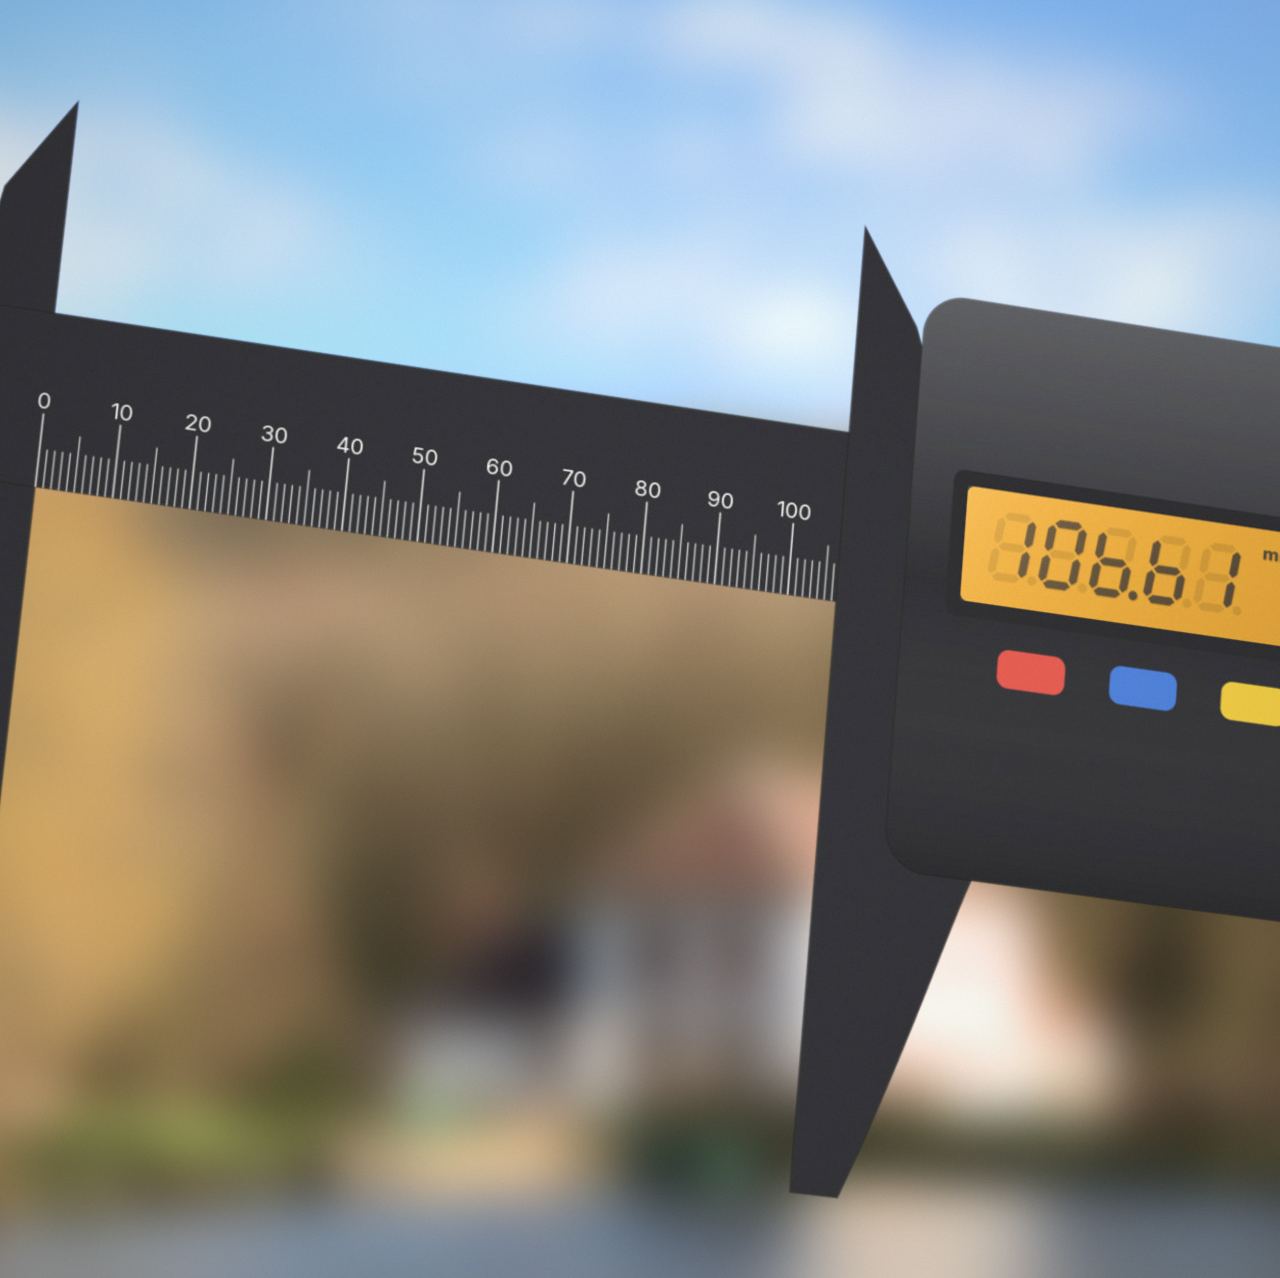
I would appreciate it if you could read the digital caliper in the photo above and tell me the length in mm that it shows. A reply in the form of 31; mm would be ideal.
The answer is 106.61; mm
